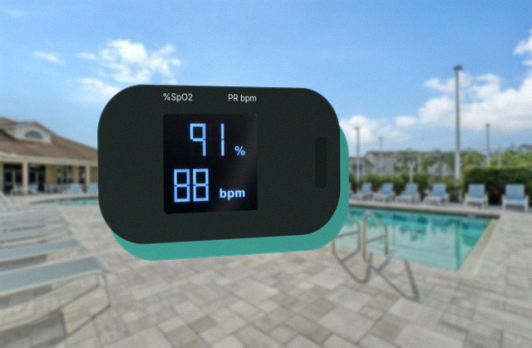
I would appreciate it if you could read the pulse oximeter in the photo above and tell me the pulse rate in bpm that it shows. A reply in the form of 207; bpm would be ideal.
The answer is 88; bpm
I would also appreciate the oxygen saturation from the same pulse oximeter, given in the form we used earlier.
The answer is 91; %
